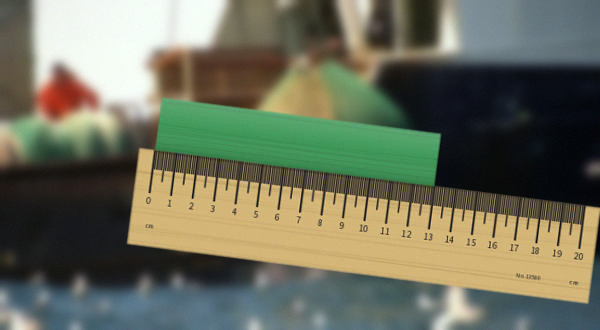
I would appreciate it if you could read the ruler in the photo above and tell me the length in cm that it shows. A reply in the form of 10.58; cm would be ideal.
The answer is 13; cm
